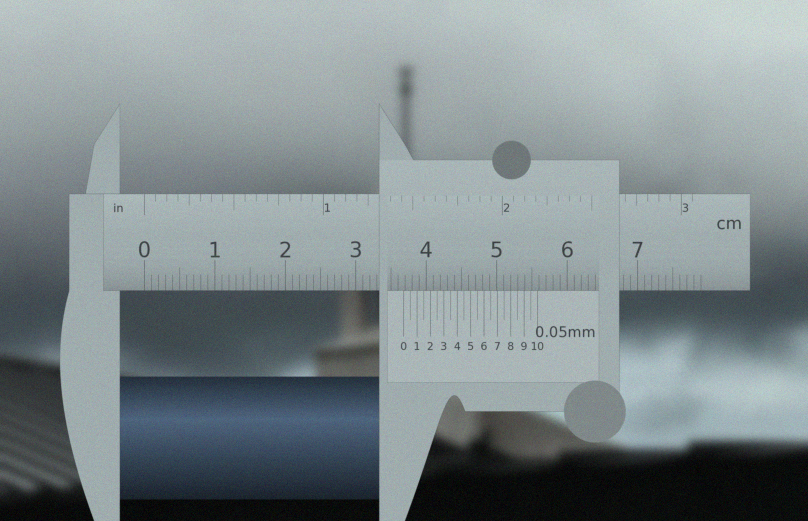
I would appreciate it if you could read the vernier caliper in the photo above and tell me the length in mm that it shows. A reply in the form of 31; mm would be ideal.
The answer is 36.8; mm
